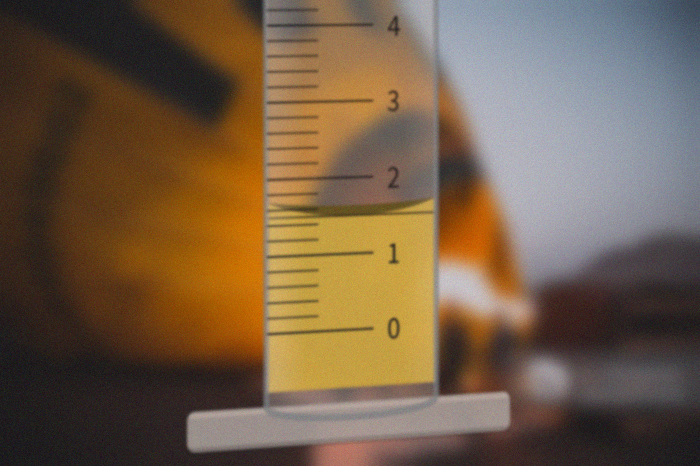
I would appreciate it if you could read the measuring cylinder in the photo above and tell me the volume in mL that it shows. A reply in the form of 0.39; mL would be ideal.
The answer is 1.5; mL
